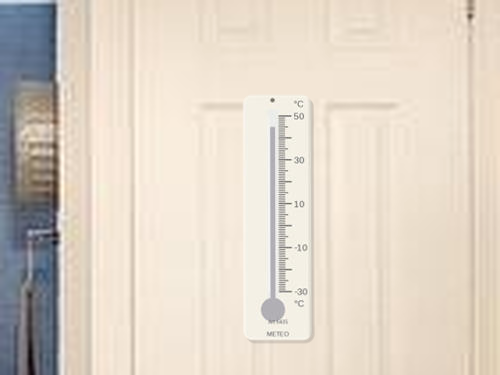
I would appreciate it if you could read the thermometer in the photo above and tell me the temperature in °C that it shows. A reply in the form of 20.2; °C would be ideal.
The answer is 45; °C
